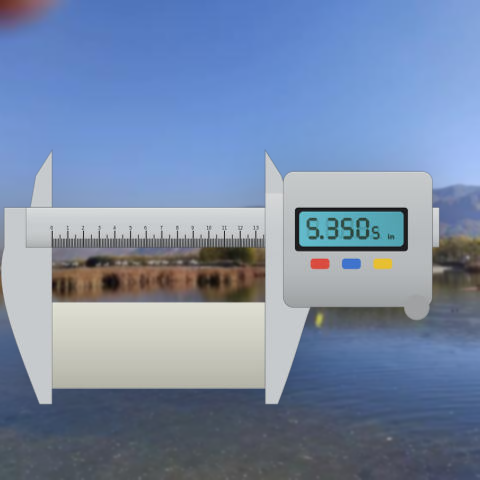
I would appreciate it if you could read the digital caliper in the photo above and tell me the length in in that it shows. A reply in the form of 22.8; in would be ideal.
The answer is 5.3505; in
